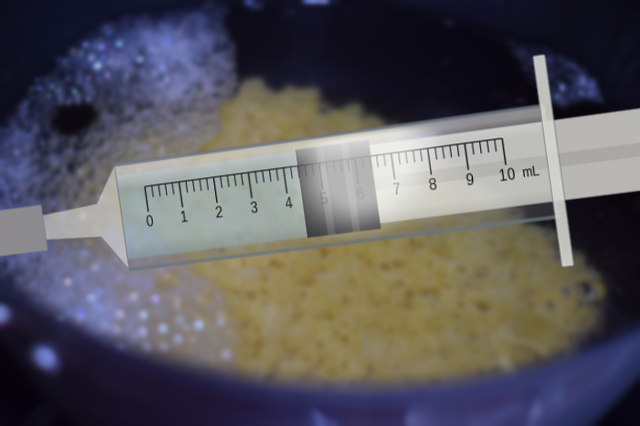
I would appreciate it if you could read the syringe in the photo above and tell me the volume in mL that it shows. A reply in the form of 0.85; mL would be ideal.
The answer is 4.4; mL
